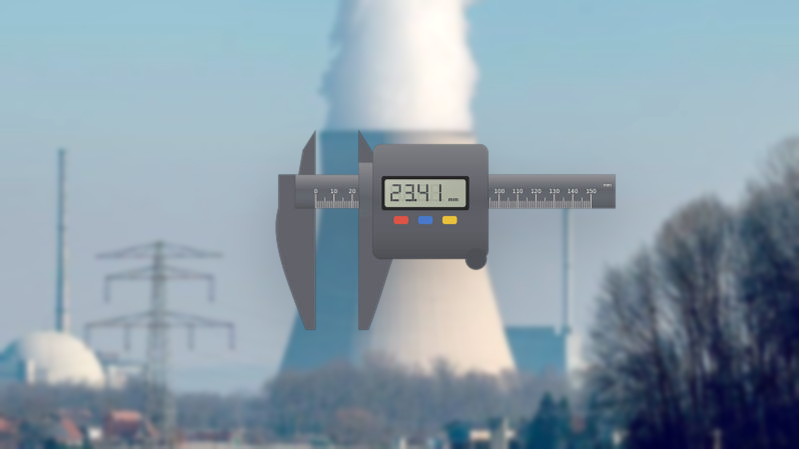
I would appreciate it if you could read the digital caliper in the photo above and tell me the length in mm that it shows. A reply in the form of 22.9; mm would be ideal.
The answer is 23.41; mm
